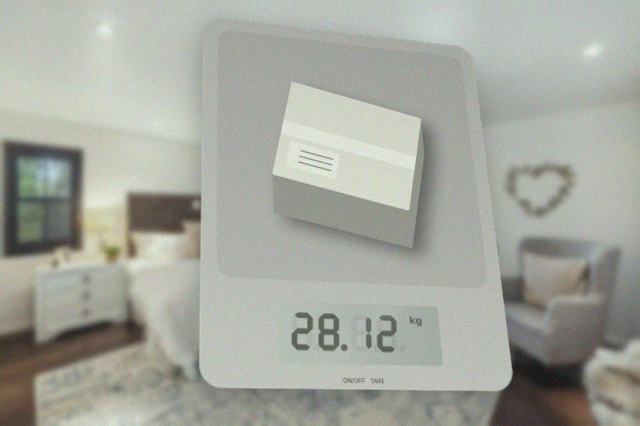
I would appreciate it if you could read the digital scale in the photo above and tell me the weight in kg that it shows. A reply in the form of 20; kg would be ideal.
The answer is 28.12; kg
